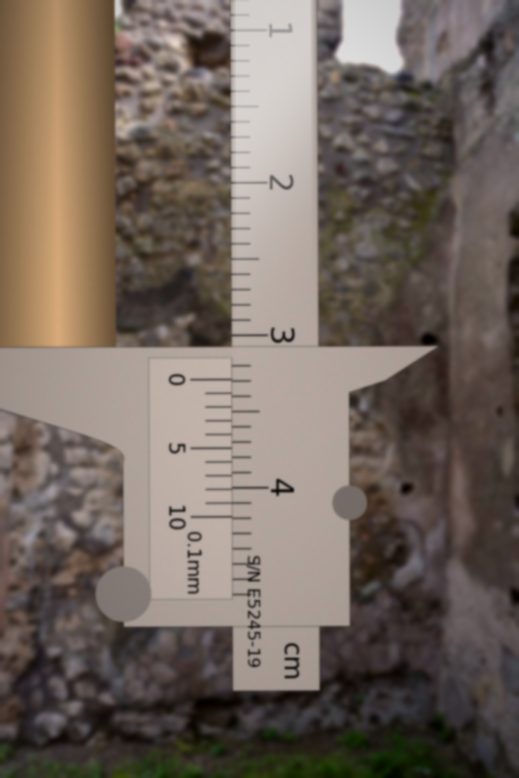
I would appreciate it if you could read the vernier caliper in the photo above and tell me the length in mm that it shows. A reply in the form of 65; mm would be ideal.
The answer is 32.9; mm
